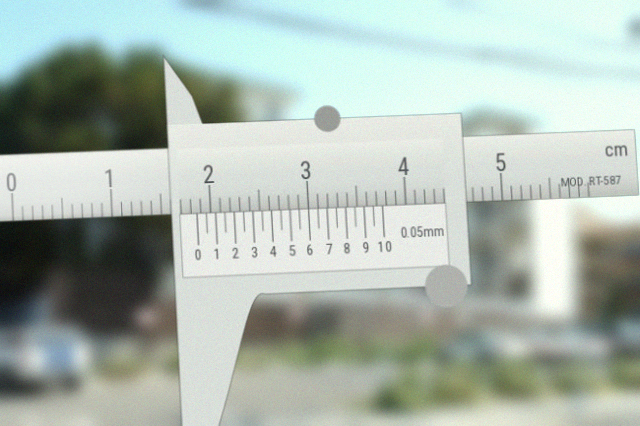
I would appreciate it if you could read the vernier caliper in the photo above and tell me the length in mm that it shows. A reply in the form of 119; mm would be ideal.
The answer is 18.6; mm
